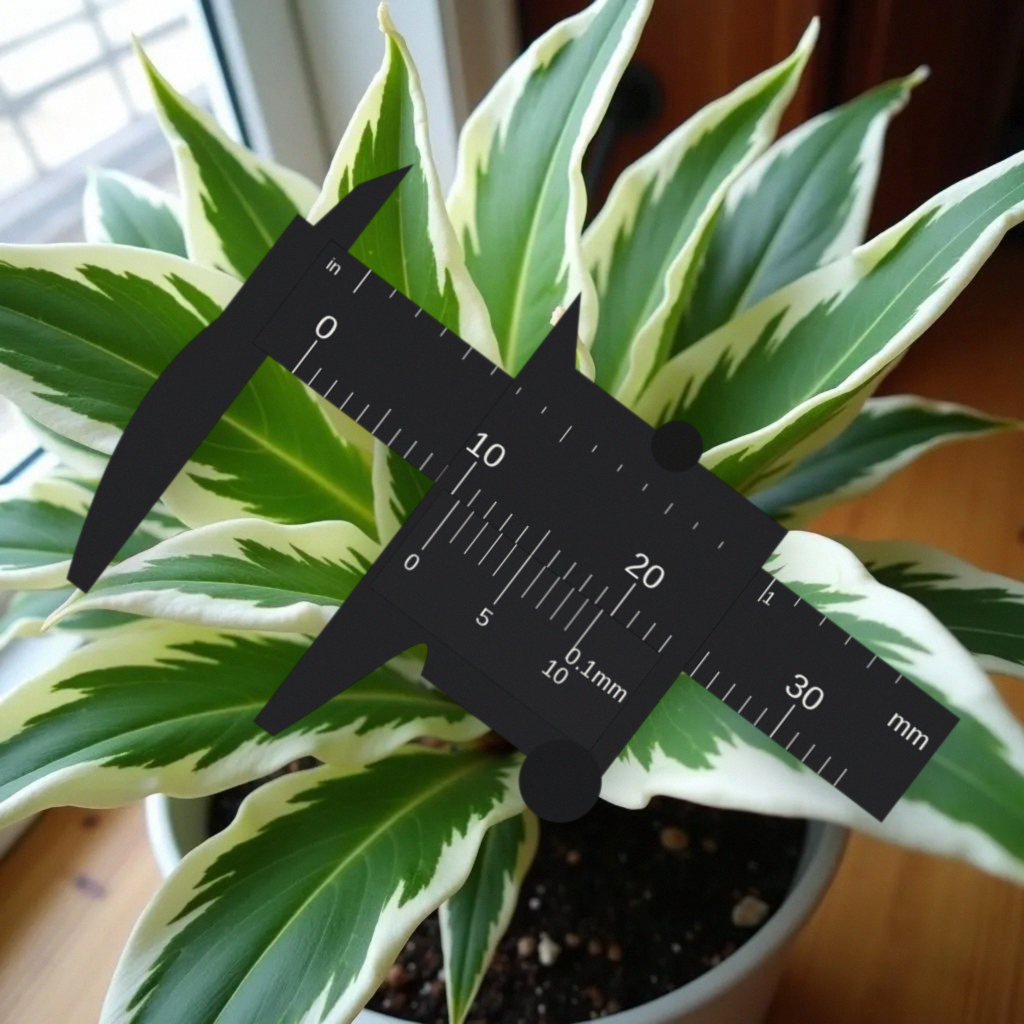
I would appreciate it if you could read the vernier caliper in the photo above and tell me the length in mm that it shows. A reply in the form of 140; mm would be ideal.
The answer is 10.5; mm
